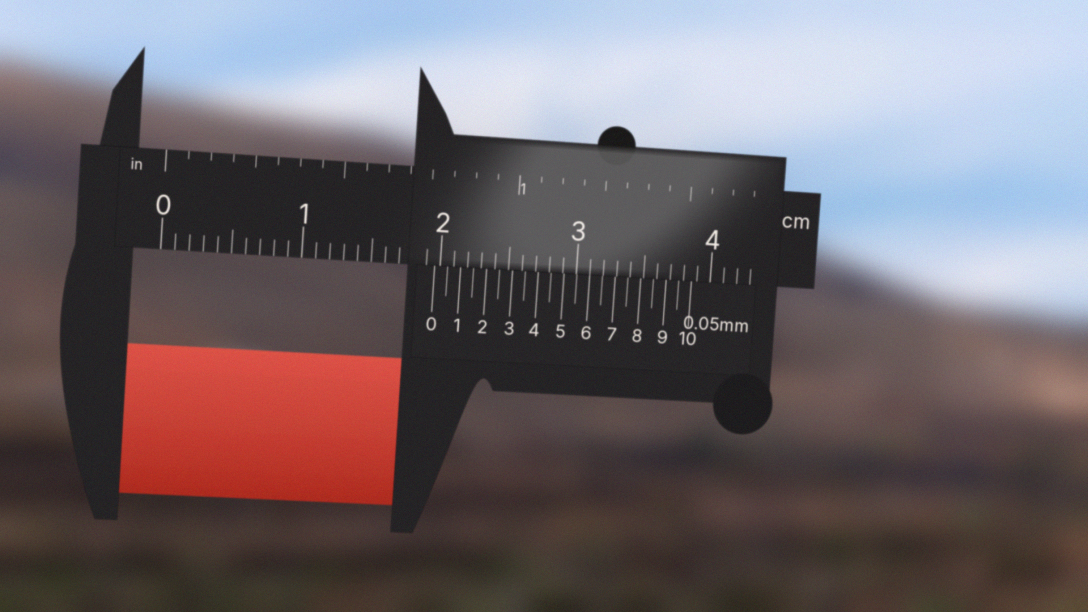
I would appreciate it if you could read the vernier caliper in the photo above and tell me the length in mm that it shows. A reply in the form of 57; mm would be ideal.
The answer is 19.6; mm
